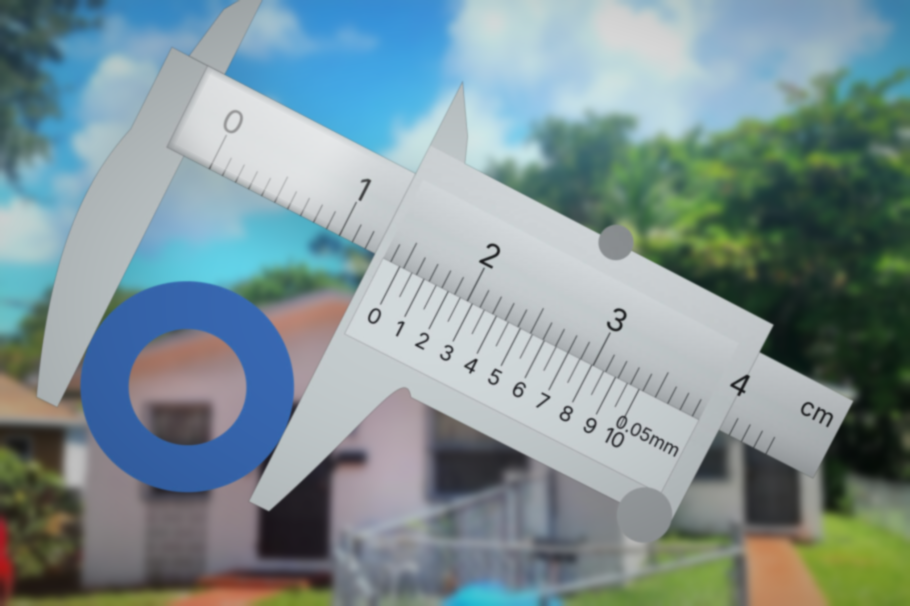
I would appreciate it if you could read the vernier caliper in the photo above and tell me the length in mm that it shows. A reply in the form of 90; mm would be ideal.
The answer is 14.7; mm
